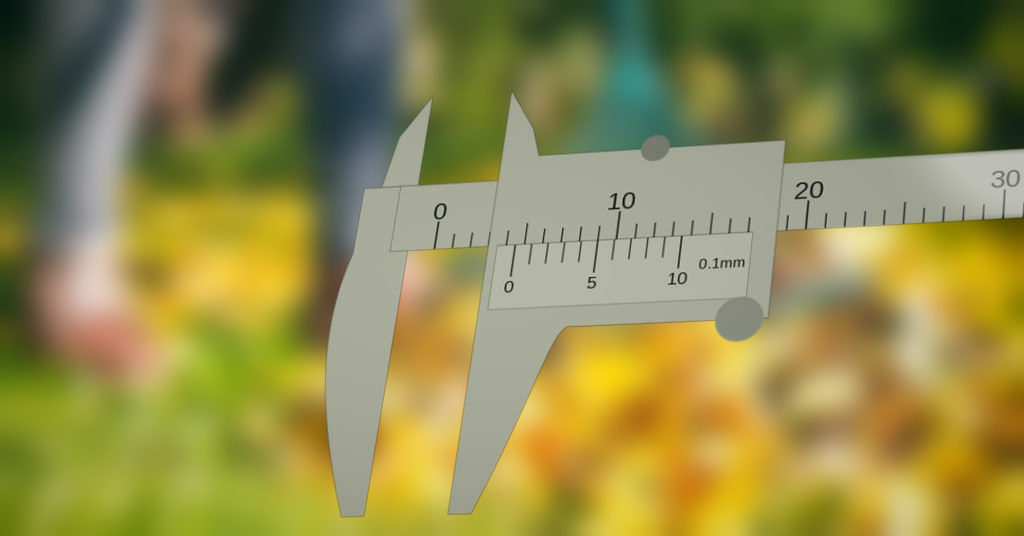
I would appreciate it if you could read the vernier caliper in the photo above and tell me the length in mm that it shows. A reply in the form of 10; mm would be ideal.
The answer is 4.5; mm
